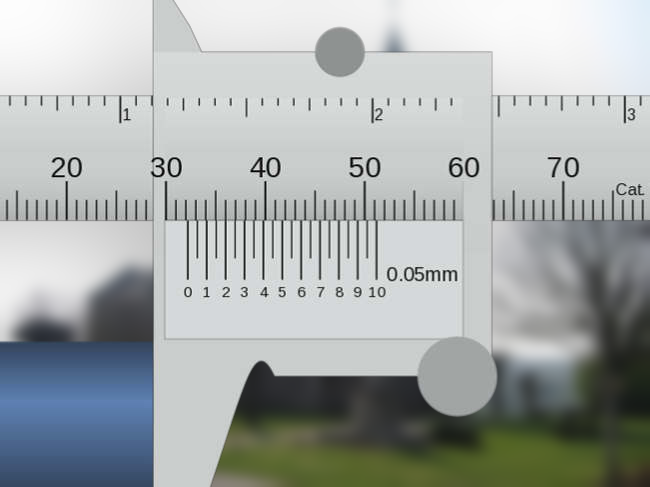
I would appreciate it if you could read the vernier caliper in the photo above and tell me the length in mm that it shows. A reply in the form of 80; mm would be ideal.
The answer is 32.2; mm
